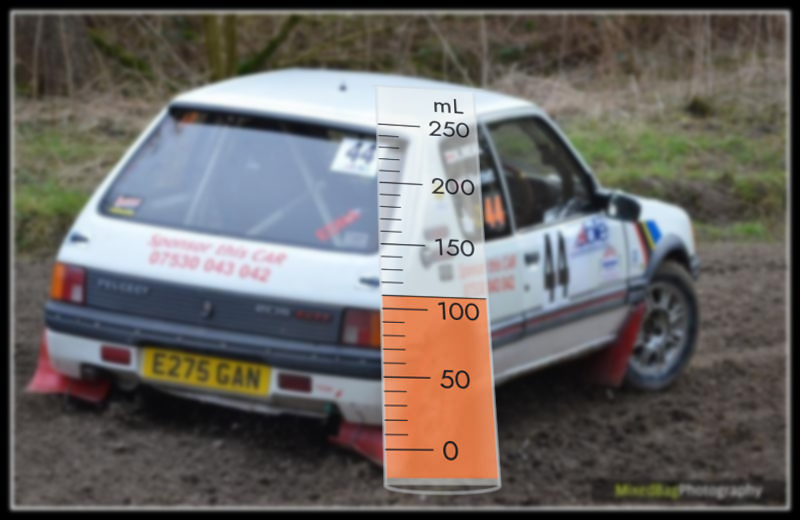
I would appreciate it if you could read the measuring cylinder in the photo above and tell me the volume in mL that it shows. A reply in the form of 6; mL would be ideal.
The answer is 110; mL
